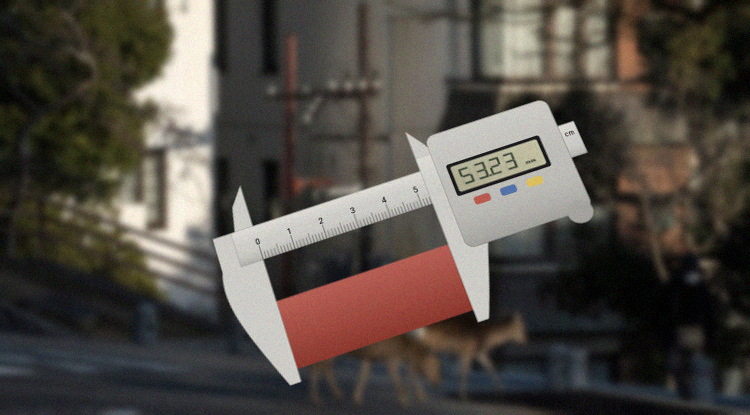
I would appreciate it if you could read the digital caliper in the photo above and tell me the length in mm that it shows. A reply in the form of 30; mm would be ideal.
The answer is 53.23; mm
